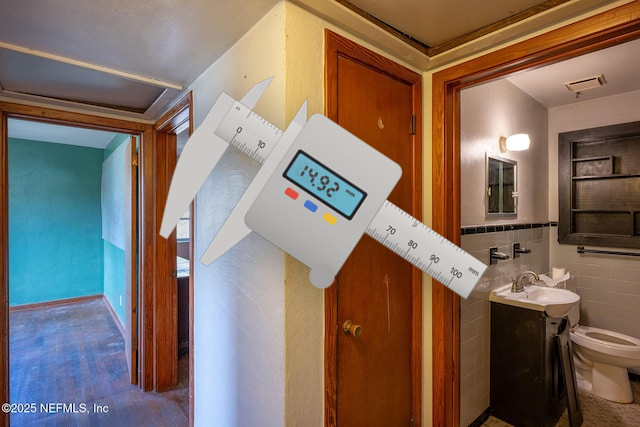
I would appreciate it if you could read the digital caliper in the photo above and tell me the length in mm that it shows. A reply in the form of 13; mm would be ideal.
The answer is 14.92; mm
